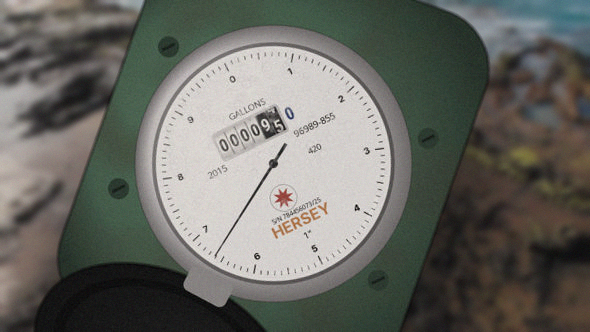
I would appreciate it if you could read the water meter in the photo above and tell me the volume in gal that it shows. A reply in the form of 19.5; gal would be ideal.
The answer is 946.6; gal
